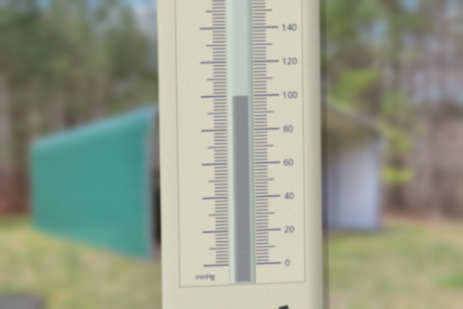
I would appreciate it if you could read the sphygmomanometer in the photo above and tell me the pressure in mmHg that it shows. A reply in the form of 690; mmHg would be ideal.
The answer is 100; mmHg
